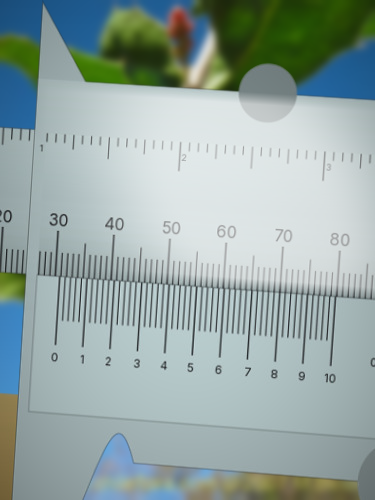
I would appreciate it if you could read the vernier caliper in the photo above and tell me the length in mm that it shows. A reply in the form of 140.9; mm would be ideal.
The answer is 30.8; mm
